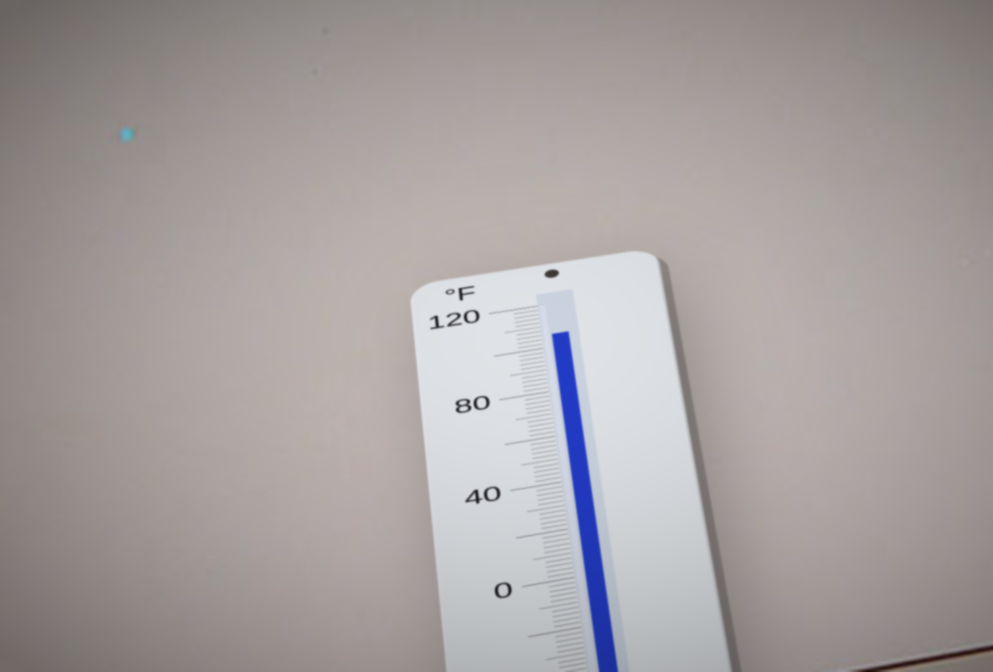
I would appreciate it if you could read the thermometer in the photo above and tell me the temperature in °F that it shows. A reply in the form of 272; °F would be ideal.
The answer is 106; °F
